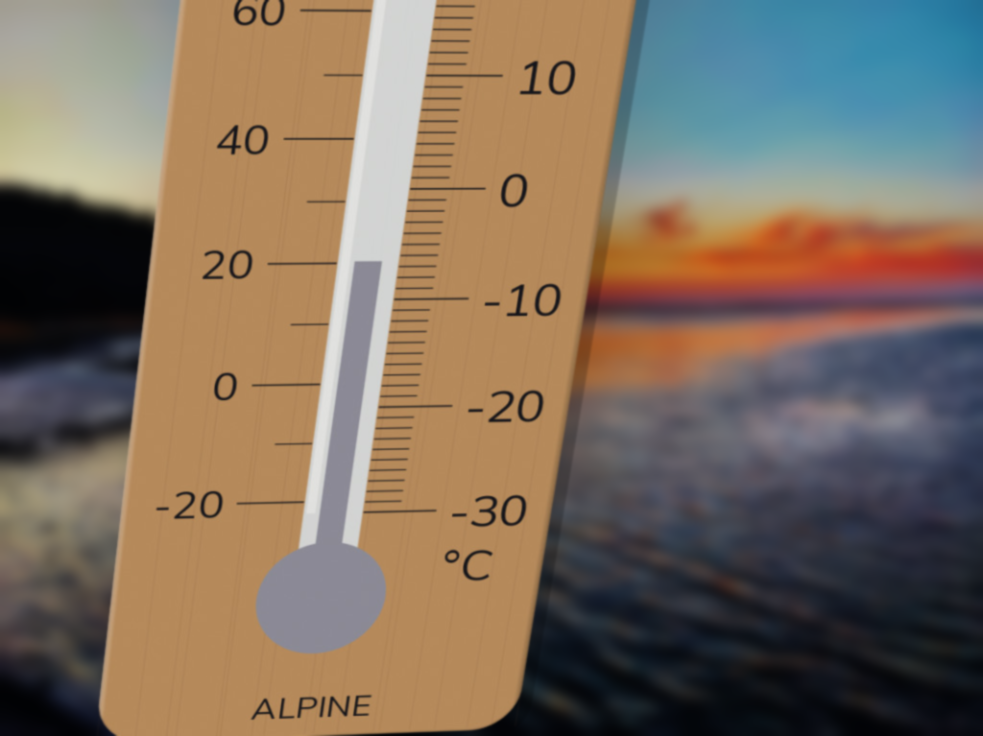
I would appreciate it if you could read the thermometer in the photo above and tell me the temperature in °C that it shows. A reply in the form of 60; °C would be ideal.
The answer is -6.5; °C
